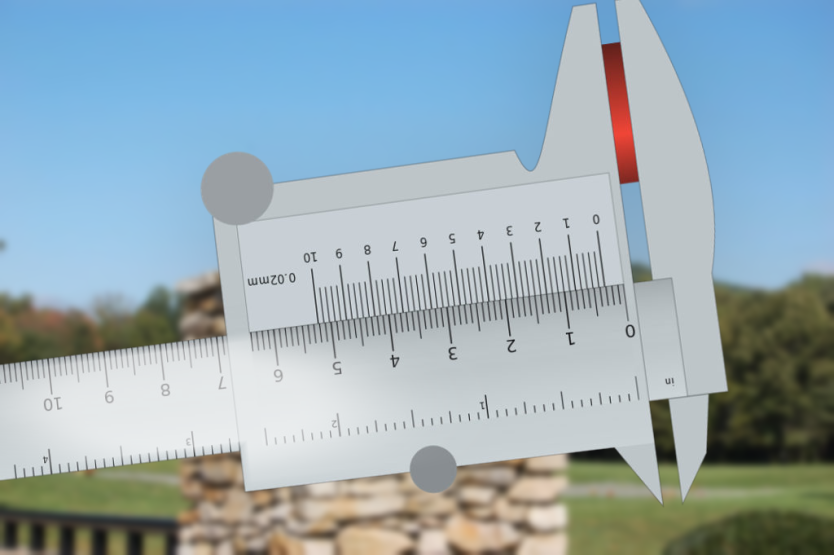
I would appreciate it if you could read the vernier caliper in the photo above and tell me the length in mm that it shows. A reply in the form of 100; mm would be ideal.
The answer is 3.2; mm
